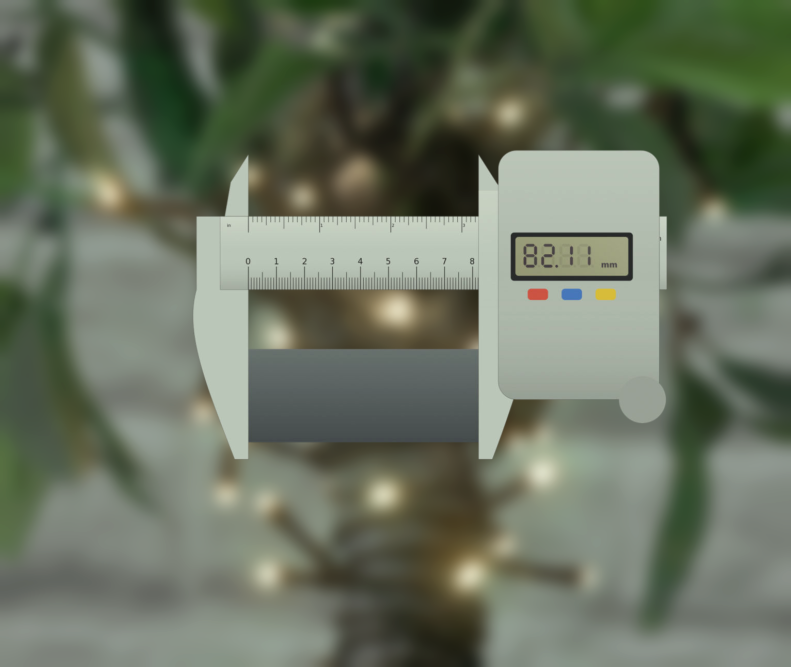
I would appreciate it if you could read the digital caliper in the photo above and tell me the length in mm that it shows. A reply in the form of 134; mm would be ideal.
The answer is 82.11; mm
